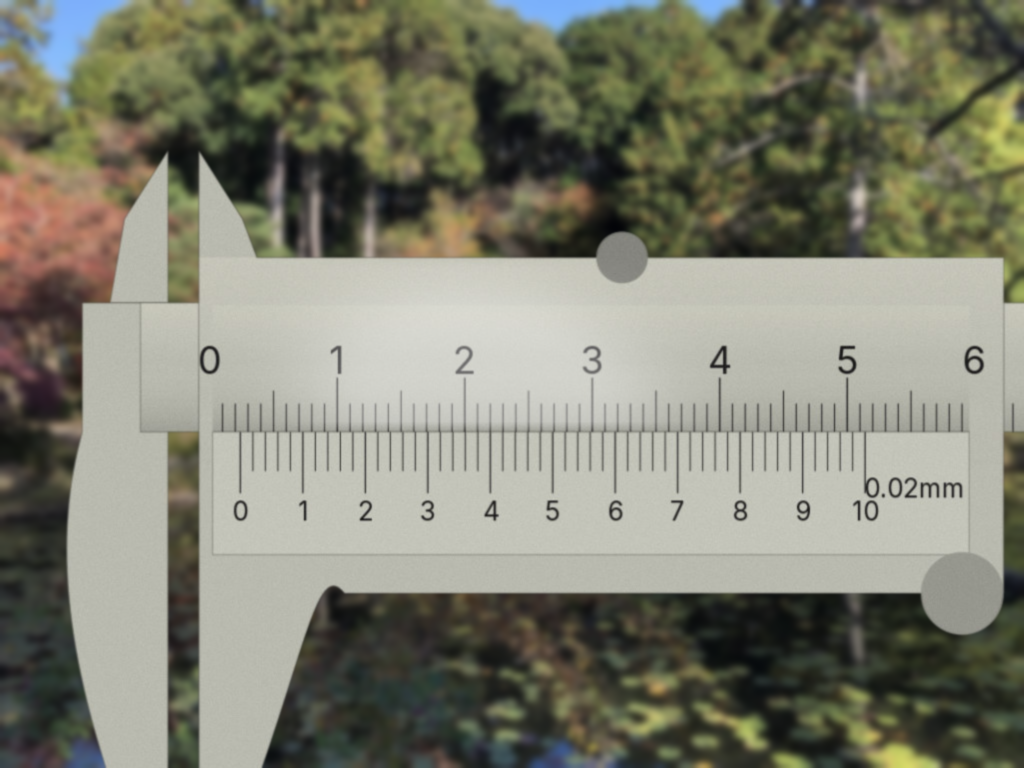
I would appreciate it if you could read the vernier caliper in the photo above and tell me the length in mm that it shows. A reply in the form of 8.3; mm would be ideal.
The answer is 2.4; mm
